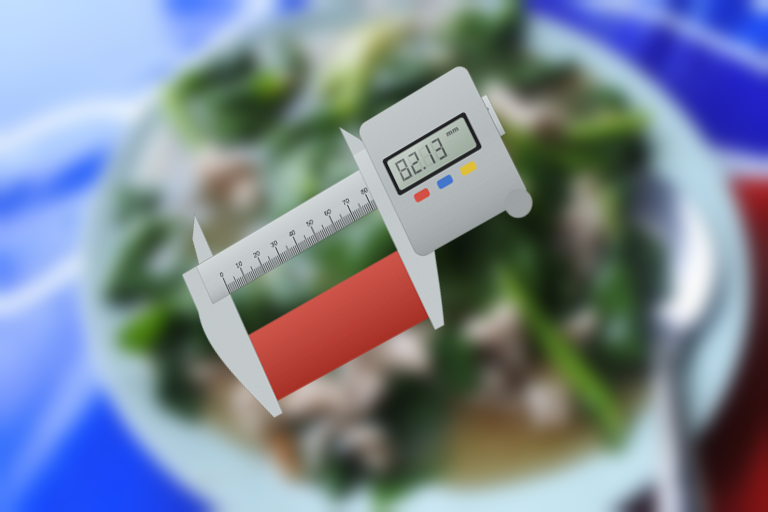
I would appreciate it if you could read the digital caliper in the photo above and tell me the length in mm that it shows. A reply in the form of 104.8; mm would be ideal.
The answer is 82.13; mm
